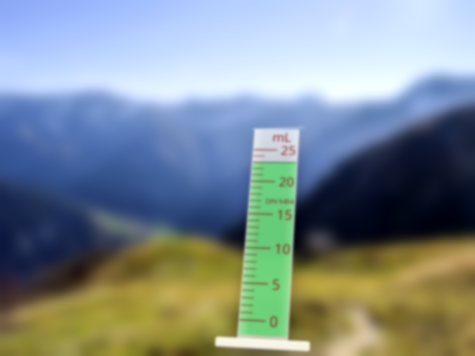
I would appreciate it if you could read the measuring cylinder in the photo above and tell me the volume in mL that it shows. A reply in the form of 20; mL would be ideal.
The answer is 23; mL
